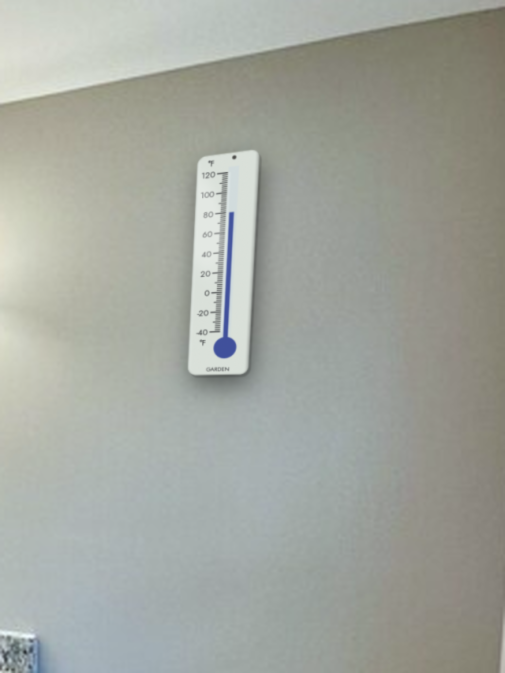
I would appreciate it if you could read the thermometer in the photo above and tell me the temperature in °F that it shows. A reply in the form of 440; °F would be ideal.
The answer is 80; °F
